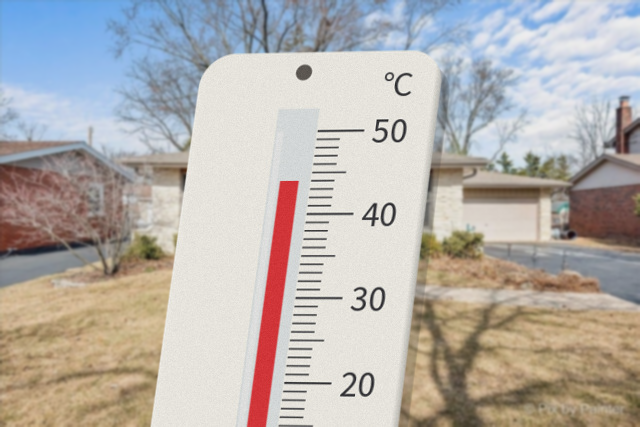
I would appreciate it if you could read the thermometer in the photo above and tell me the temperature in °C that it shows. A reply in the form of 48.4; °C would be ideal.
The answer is 44; °C
